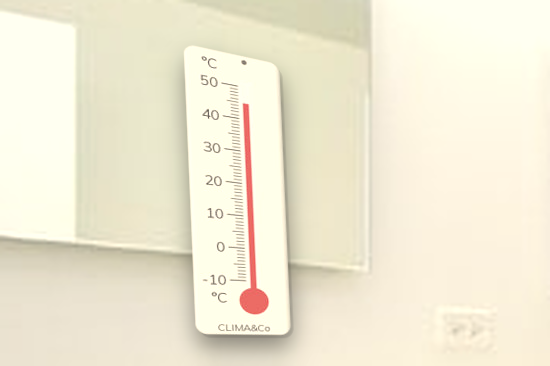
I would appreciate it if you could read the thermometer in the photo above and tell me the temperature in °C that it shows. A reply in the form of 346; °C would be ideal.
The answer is 45; °C
